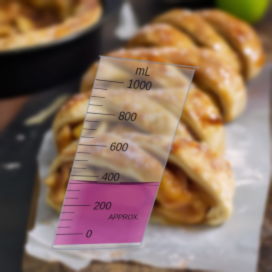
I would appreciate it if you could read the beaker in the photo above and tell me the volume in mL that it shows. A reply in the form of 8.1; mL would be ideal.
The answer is 350; mL
